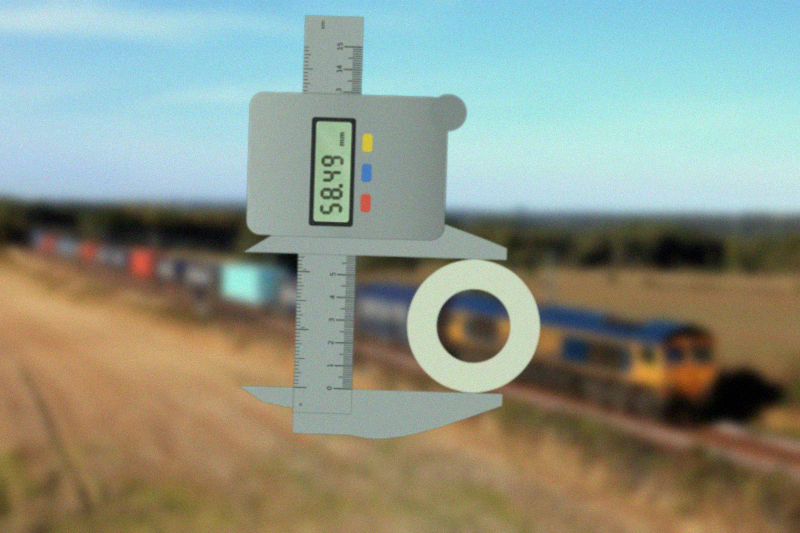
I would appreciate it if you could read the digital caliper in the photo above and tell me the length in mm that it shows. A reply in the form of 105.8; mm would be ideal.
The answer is 58.49; mm
